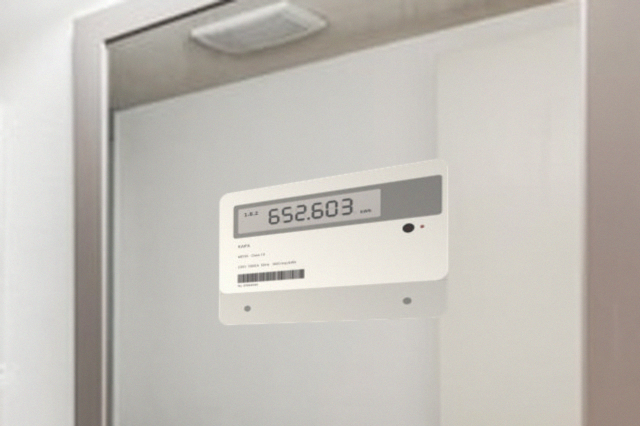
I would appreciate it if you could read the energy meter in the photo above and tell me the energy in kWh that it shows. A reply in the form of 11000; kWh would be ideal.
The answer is 652.603; kWh
